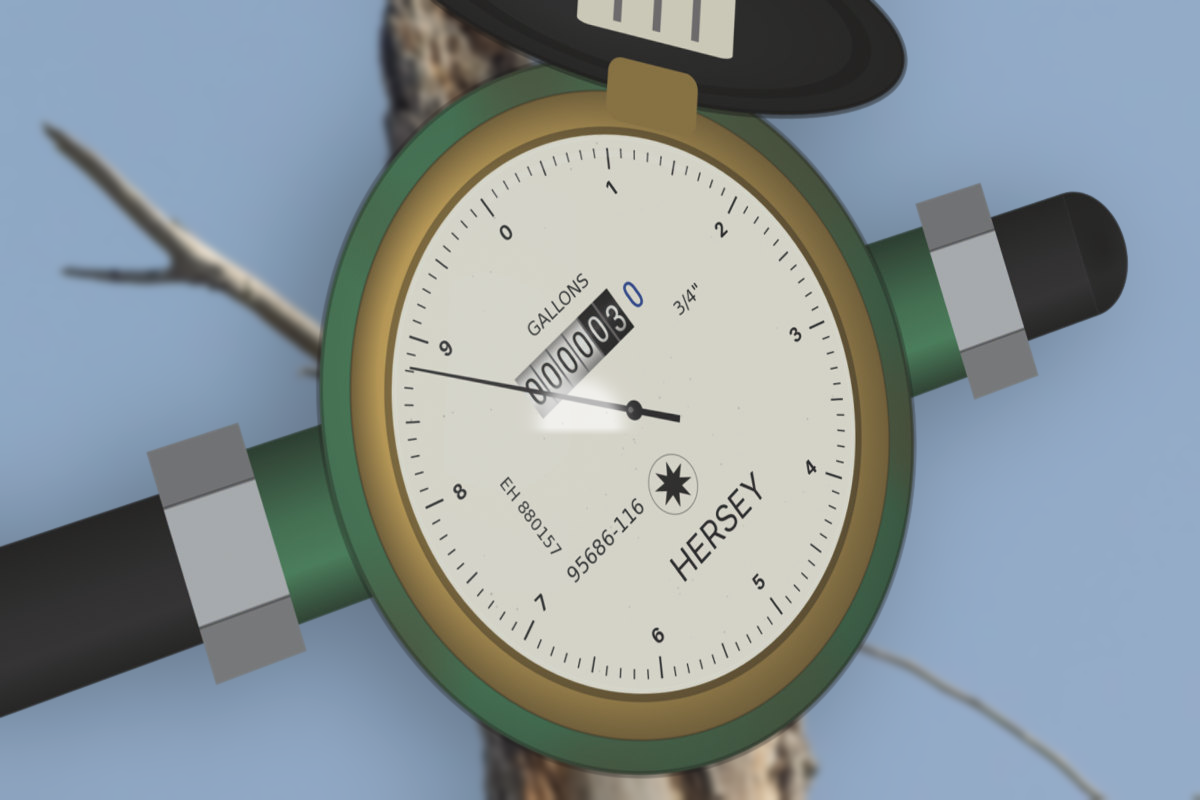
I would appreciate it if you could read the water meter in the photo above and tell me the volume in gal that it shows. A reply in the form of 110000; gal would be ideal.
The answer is 28.8; gal
